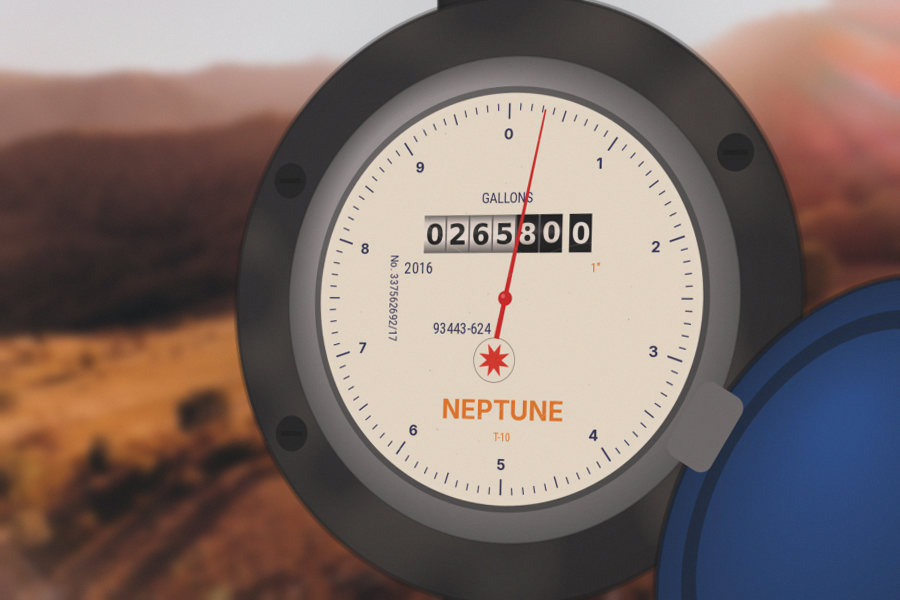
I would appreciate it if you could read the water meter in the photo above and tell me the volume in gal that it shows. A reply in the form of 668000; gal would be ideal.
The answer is 265800.3; gal
